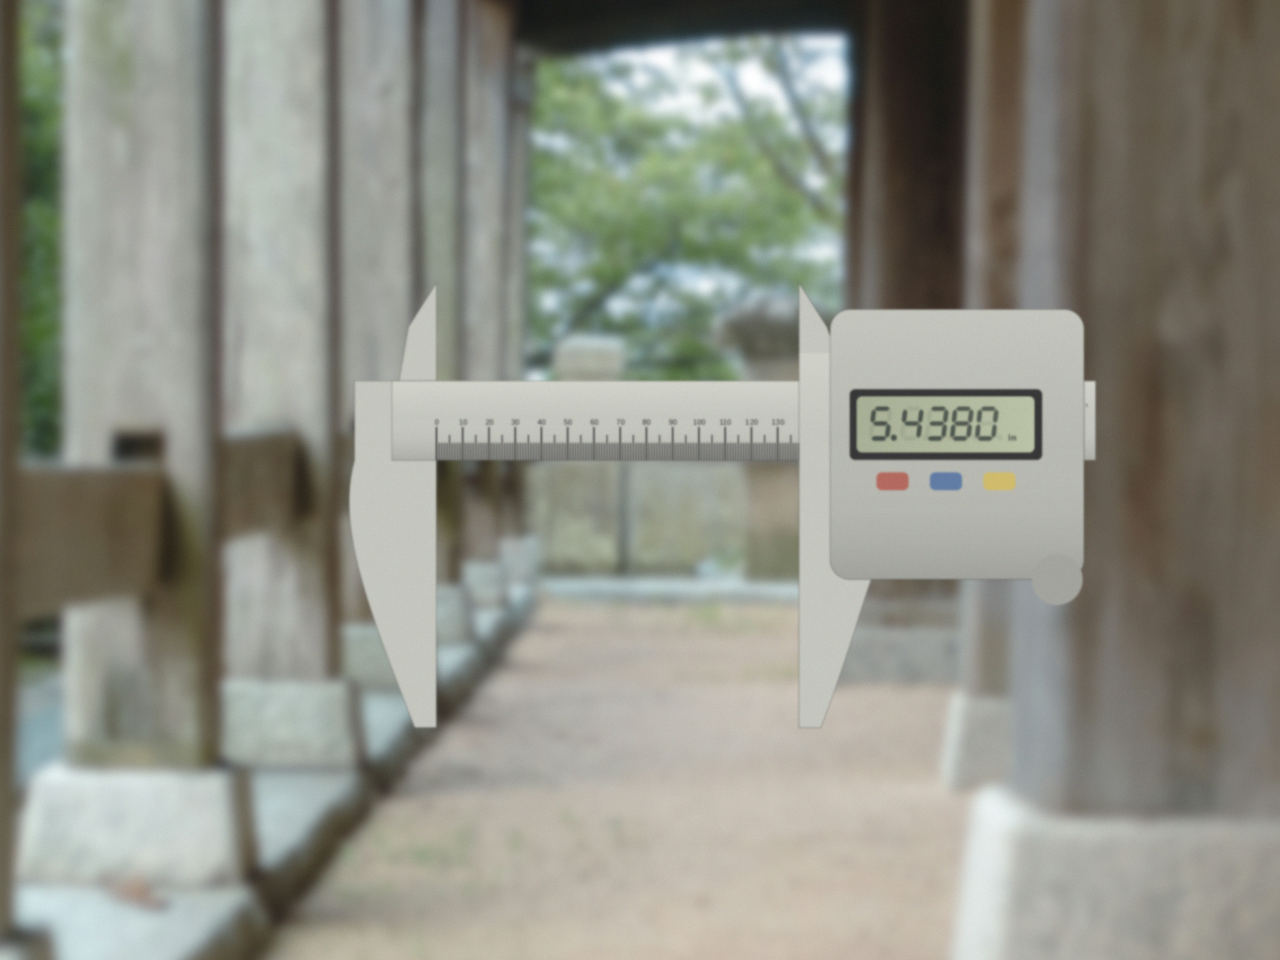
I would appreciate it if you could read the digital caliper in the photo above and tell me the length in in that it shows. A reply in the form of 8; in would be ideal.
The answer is 5.4380; in
